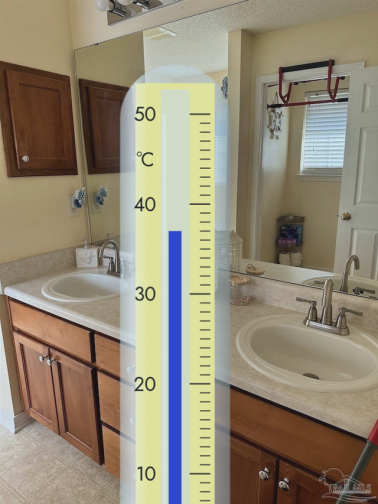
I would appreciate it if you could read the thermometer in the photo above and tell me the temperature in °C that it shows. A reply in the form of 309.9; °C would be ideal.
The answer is 37; °C
